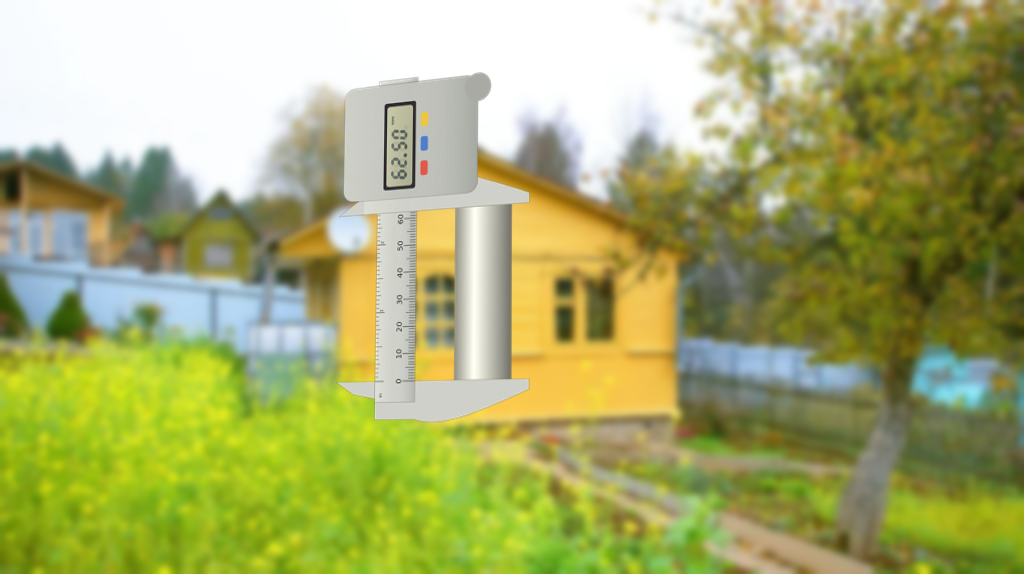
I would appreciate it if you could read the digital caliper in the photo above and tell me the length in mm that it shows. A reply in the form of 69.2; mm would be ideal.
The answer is 62.50; mm
